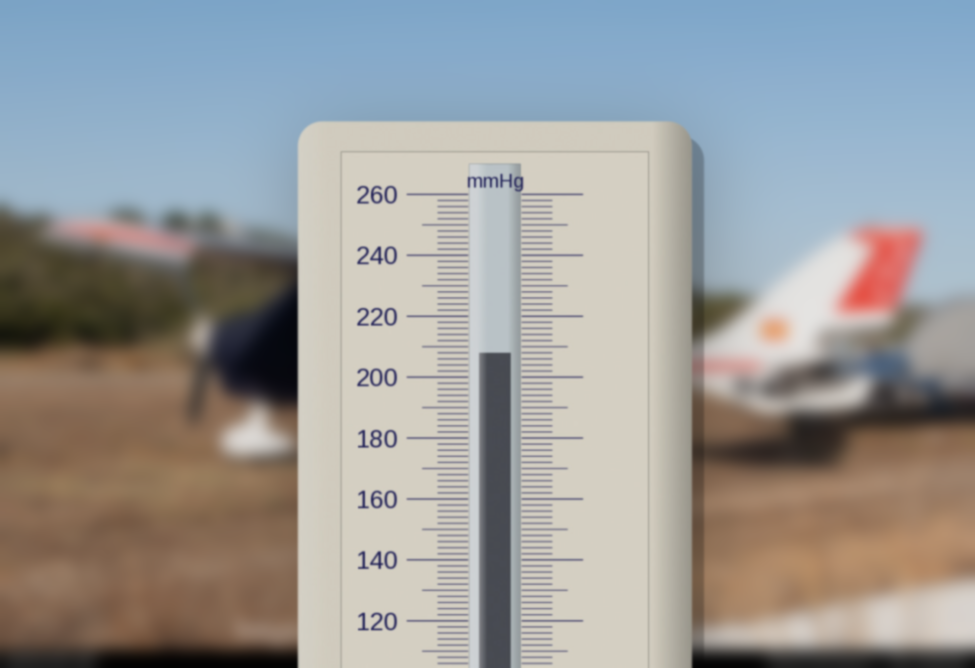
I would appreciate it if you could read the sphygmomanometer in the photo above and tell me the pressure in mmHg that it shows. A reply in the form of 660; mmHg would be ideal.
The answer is 208; mmHg
